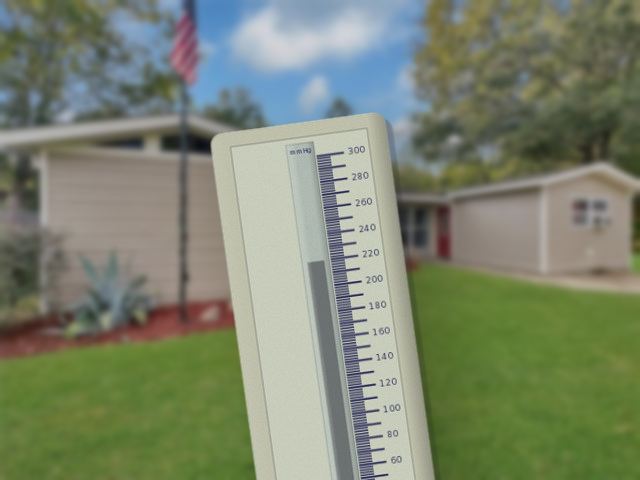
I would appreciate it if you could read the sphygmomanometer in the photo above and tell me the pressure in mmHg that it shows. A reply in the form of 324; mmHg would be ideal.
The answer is 220; mmHg
